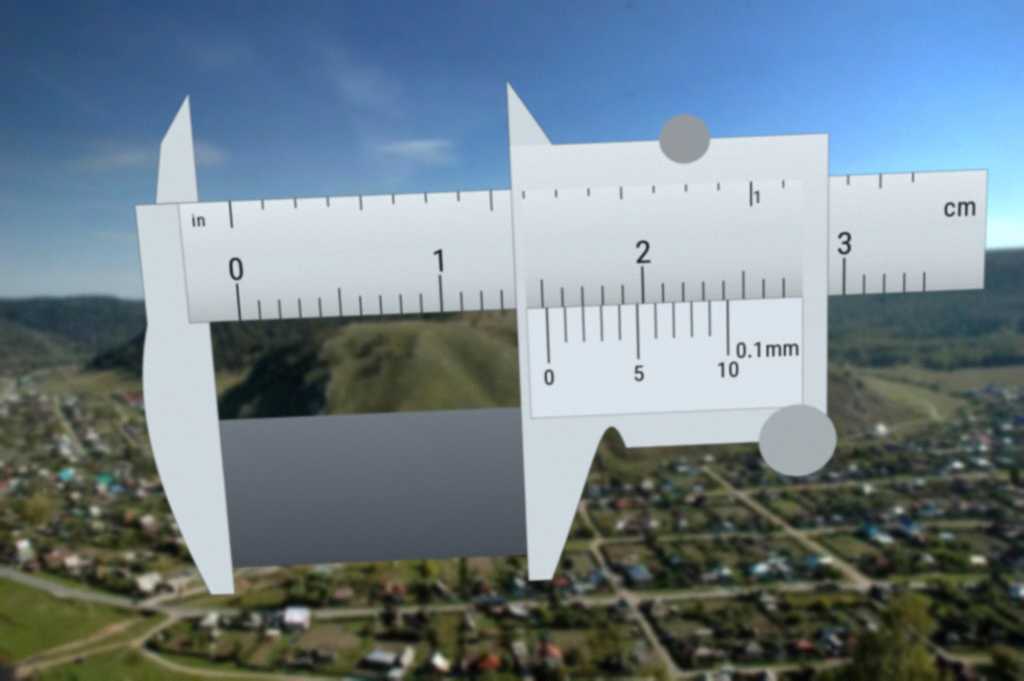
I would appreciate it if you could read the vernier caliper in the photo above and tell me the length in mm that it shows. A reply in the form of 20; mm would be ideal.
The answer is 15.2; mm
